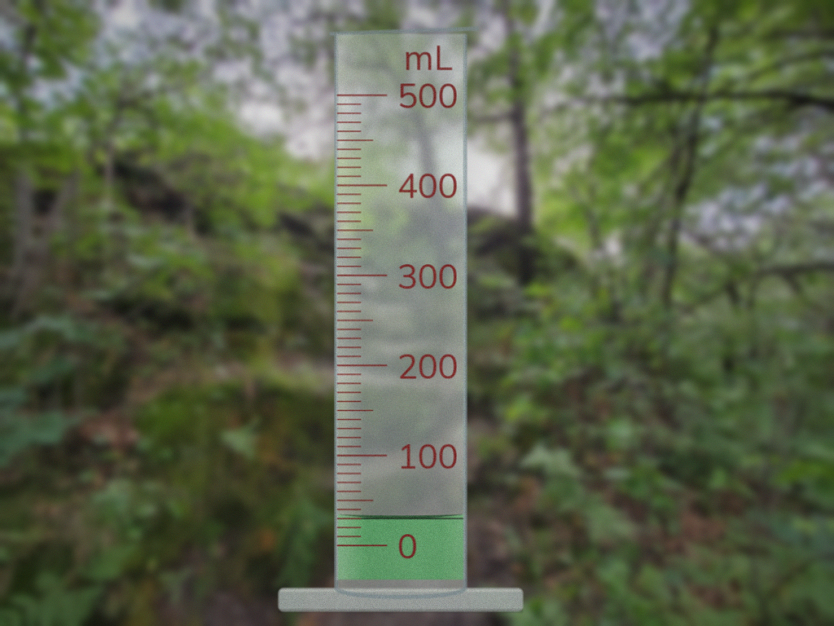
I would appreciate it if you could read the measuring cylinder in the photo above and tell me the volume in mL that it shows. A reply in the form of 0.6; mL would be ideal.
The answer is 30; mL
